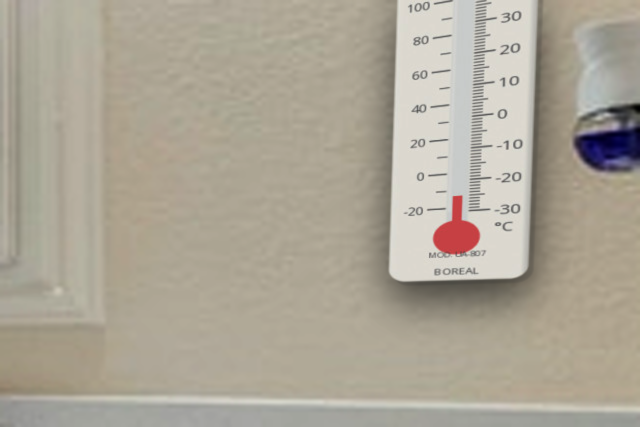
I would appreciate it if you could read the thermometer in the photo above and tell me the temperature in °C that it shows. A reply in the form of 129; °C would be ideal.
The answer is -25; °C
